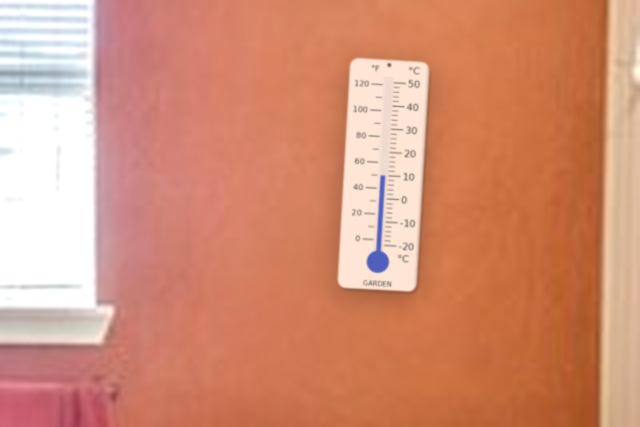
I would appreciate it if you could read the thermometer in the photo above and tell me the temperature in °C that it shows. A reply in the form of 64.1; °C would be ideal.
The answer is 10; °C
